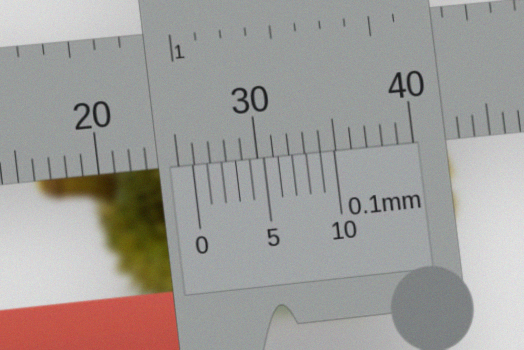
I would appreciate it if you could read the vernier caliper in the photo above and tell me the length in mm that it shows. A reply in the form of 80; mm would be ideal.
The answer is 25.9; mm
